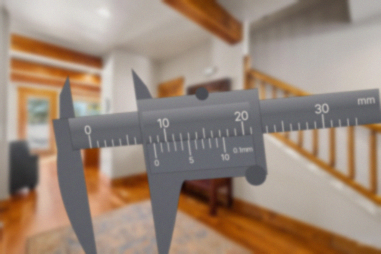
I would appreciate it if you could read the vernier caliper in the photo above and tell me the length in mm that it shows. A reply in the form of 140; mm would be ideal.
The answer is 8.4; mm
